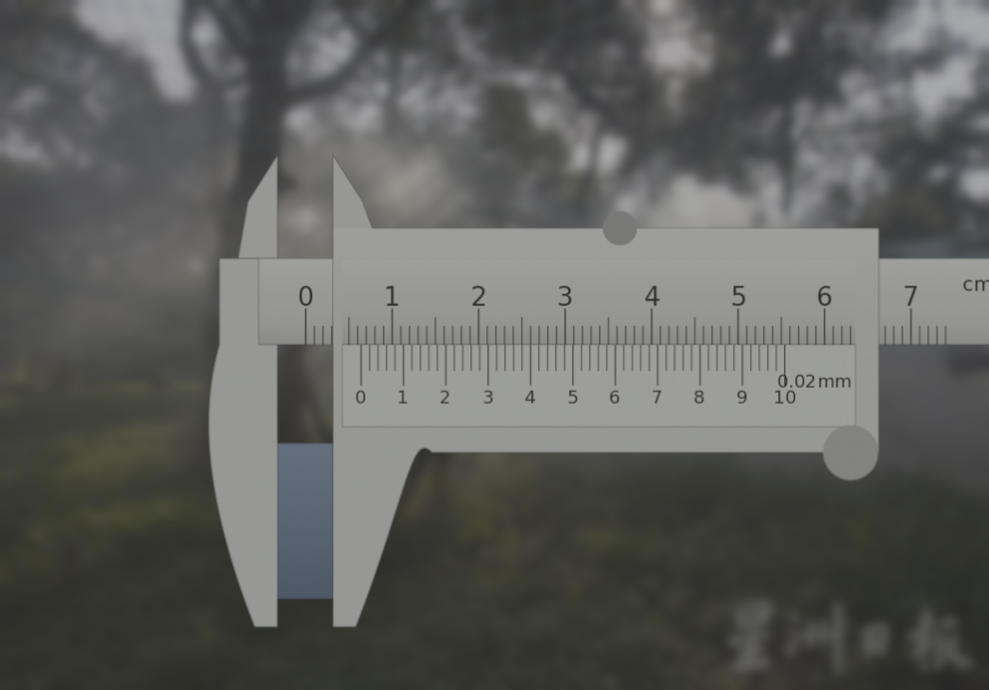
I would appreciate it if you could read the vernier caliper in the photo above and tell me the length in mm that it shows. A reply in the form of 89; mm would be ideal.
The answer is 6.4; mm
